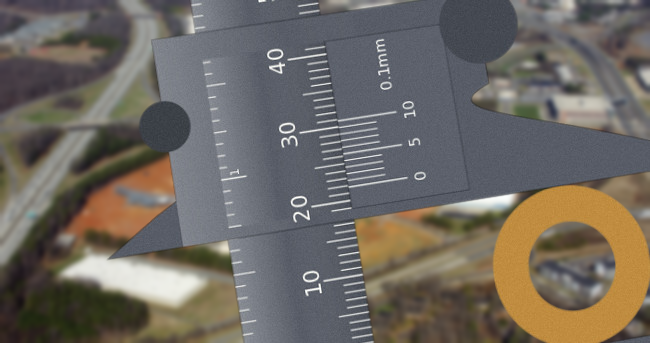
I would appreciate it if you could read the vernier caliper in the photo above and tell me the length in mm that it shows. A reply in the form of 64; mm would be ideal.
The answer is 21.8; mm
